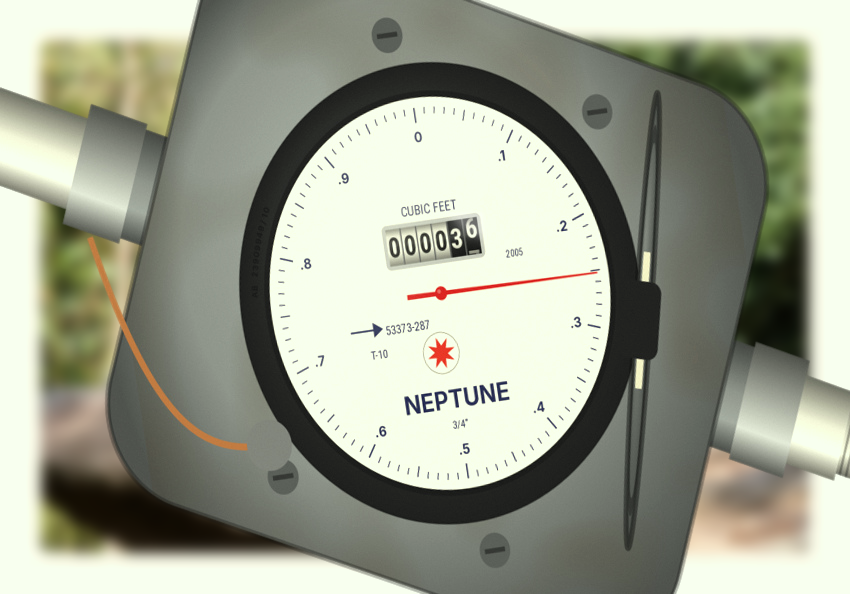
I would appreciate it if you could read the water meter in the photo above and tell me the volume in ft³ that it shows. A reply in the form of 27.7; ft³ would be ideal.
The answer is 36.25; ft³
